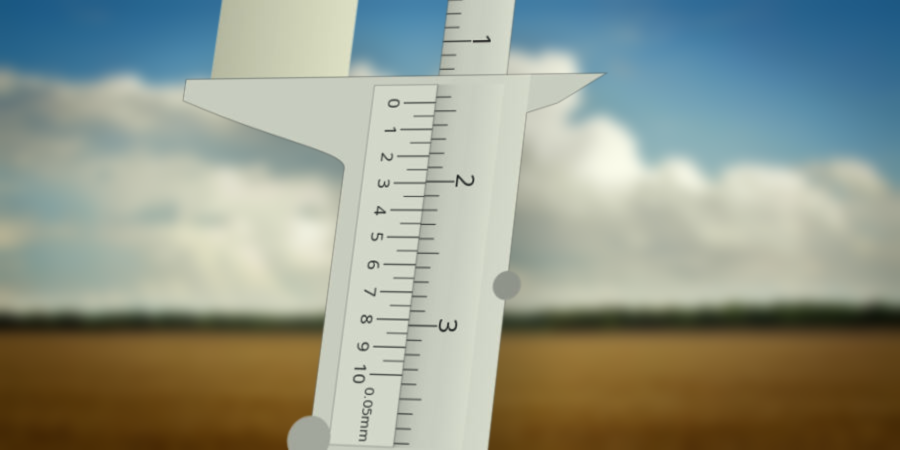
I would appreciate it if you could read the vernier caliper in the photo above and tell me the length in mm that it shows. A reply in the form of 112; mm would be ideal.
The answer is 14.4; mm
